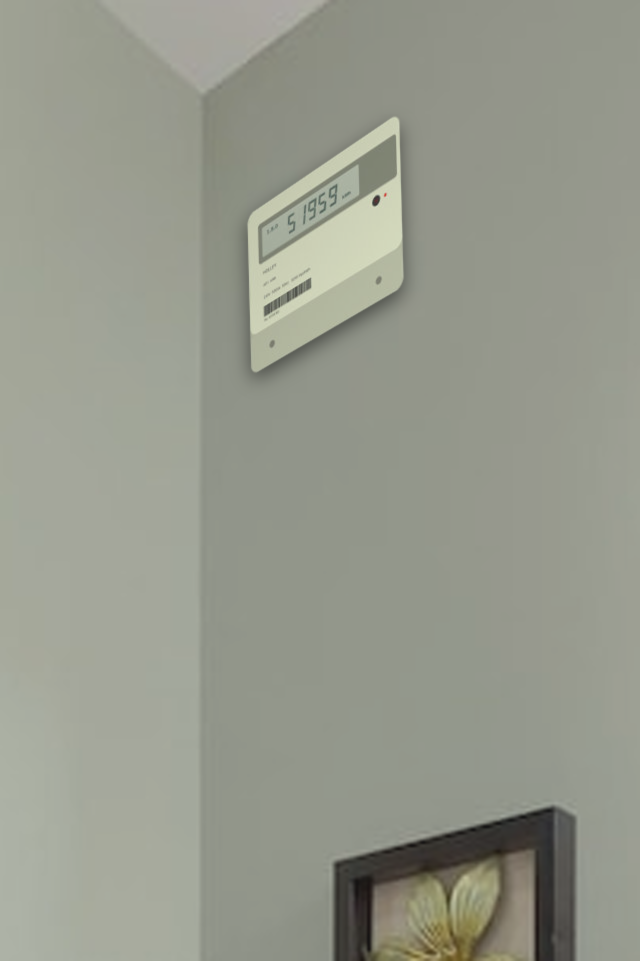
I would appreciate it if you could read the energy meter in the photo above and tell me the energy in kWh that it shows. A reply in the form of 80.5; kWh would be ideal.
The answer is 51959; kWh
